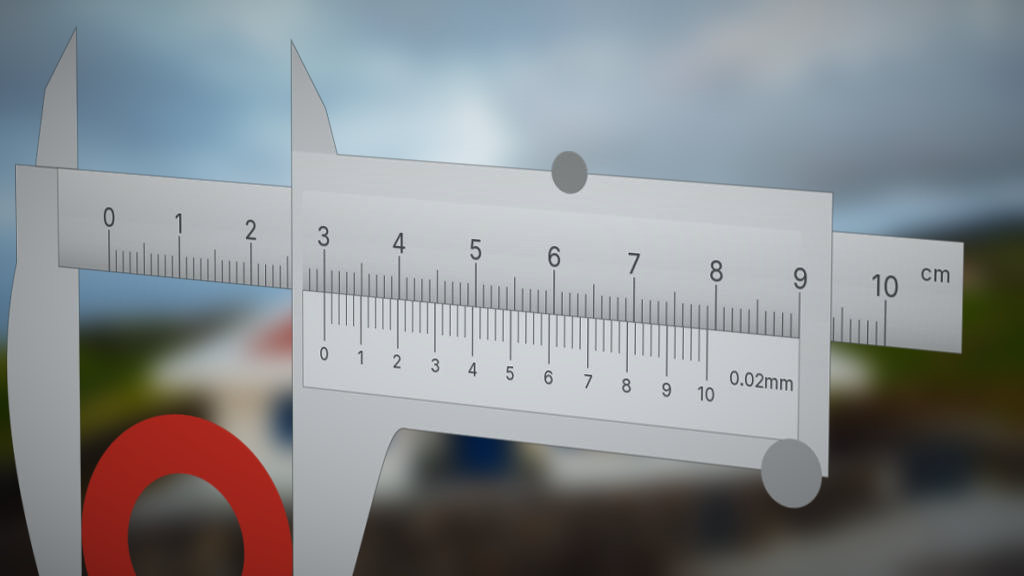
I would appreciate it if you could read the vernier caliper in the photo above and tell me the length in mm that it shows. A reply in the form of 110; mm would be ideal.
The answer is 30.0; mm
